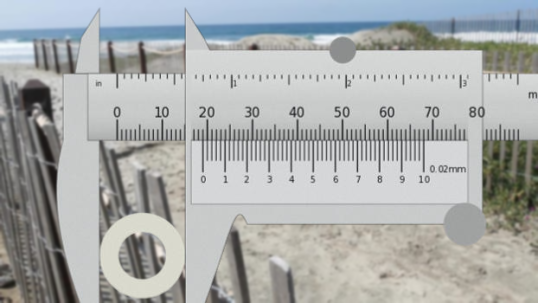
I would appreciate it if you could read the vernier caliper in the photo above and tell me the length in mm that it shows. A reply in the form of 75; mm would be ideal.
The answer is 19.0; mm
